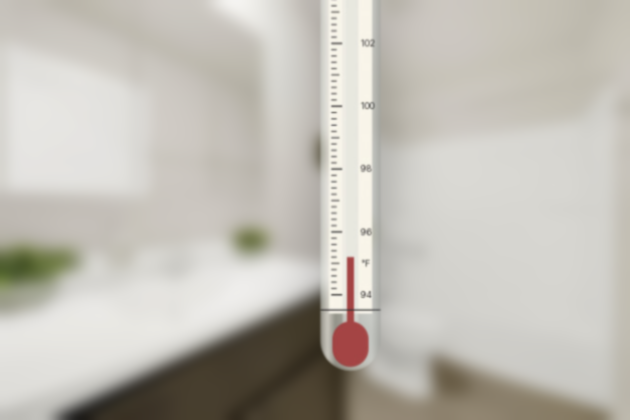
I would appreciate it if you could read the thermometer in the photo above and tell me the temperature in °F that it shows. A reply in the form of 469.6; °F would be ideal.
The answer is 95.2; °F
